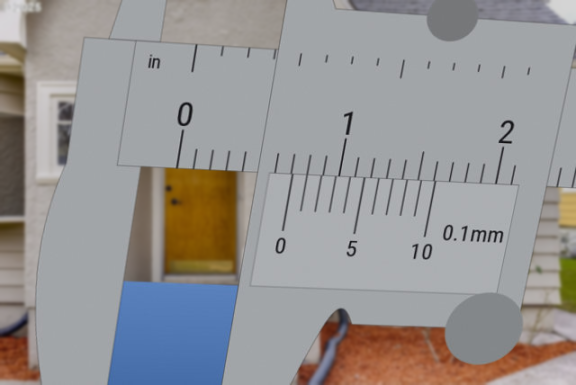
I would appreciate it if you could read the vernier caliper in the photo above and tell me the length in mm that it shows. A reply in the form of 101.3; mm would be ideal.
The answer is 7.1; mm
